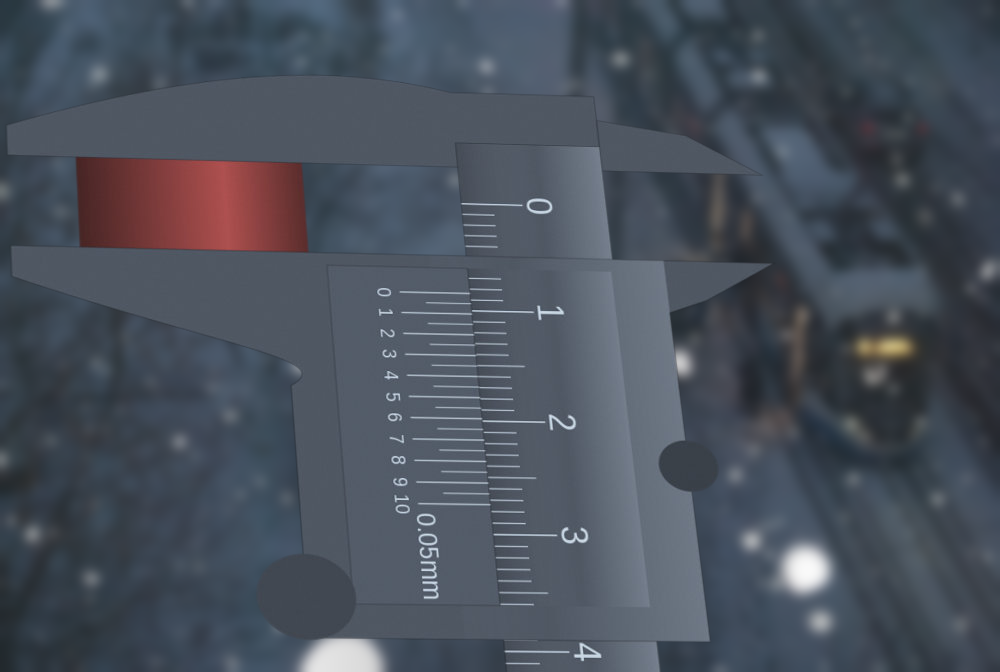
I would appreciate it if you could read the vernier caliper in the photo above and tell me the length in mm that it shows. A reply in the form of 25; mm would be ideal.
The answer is 8.4; mm
